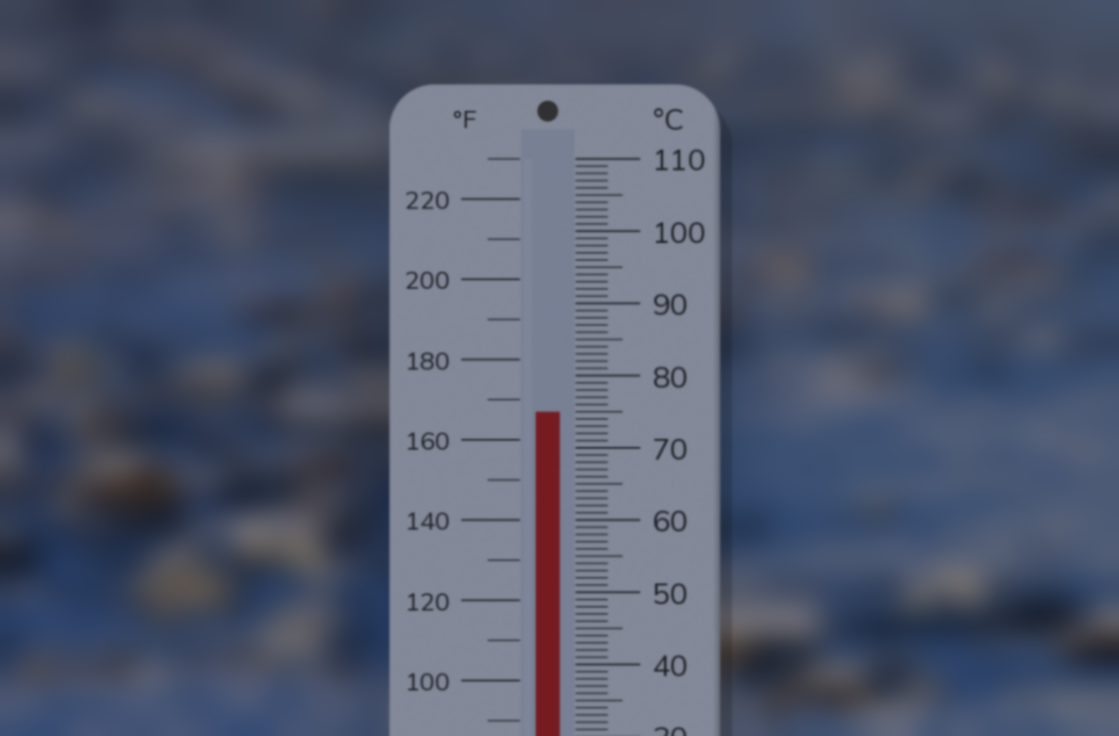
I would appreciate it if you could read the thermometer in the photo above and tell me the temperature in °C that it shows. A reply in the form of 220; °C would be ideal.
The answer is 75; °C
